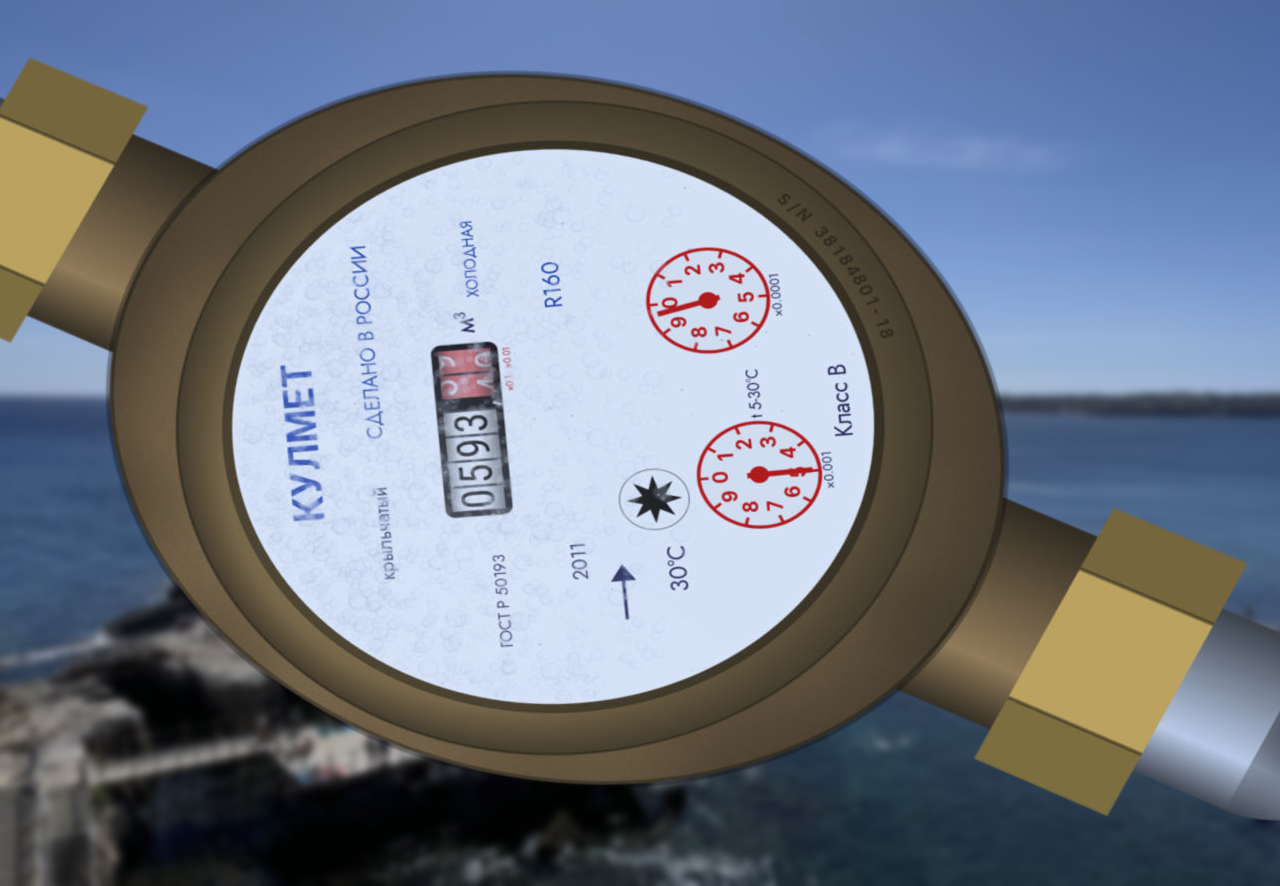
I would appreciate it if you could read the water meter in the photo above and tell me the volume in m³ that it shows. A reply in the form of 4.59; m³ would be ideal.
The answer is 593.3949; m³
